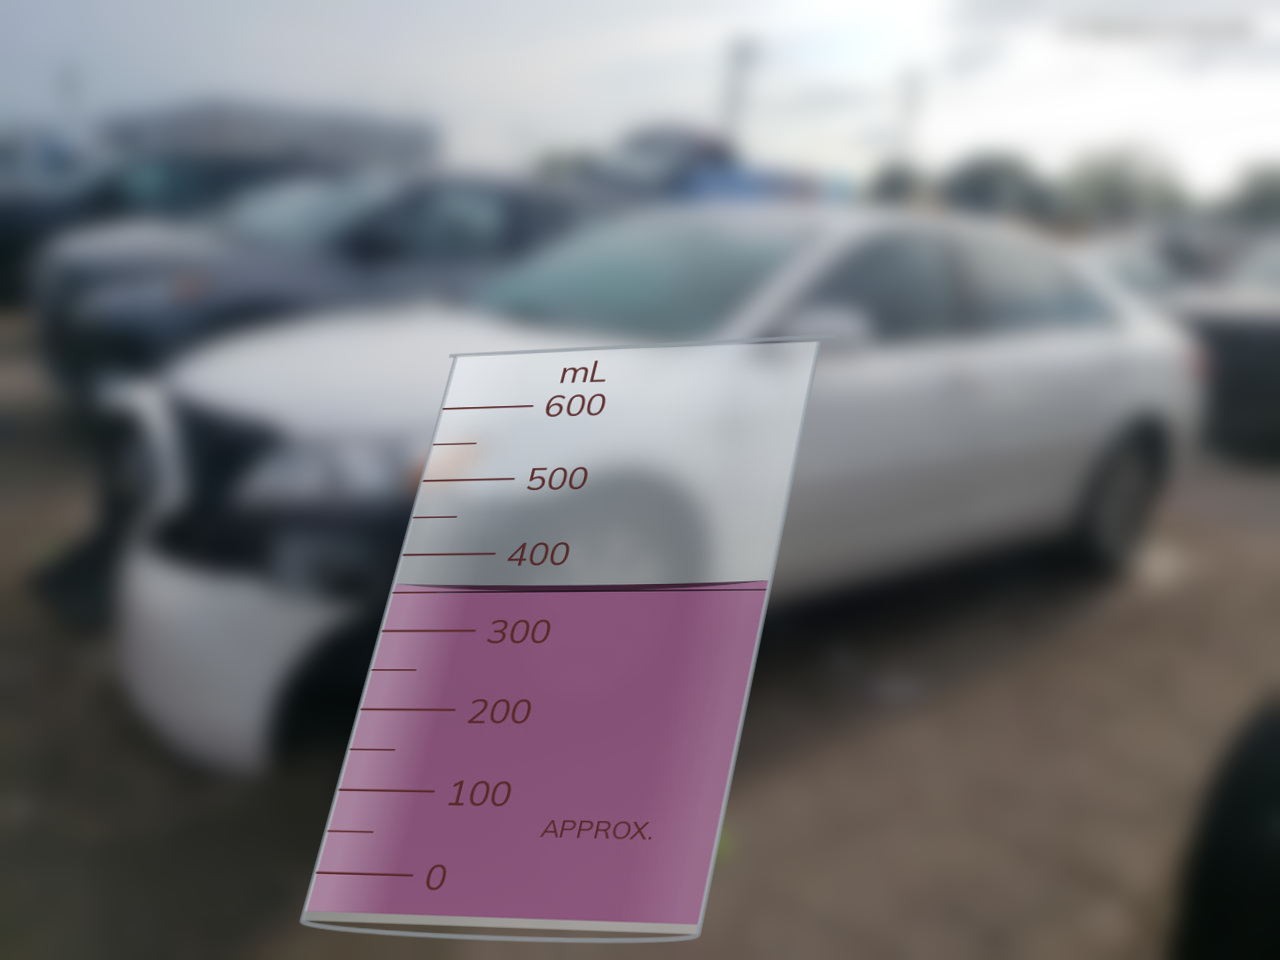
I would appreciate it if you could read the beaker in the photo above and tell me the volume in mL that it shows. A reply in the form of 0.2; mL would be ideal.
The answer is 350; mL
